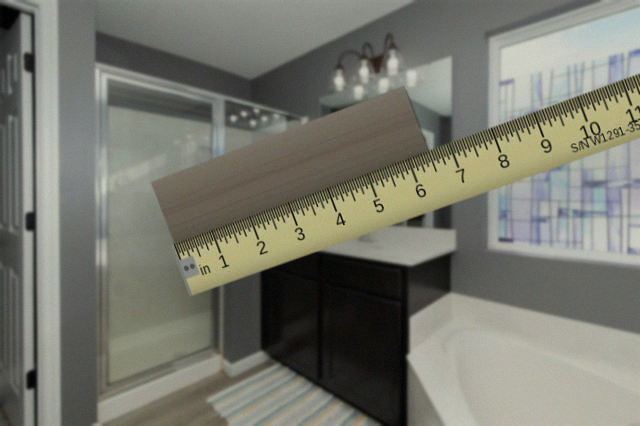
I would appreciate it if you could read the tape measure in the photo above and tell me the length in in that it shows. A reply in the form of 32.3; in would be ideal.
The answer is 6.5; in
